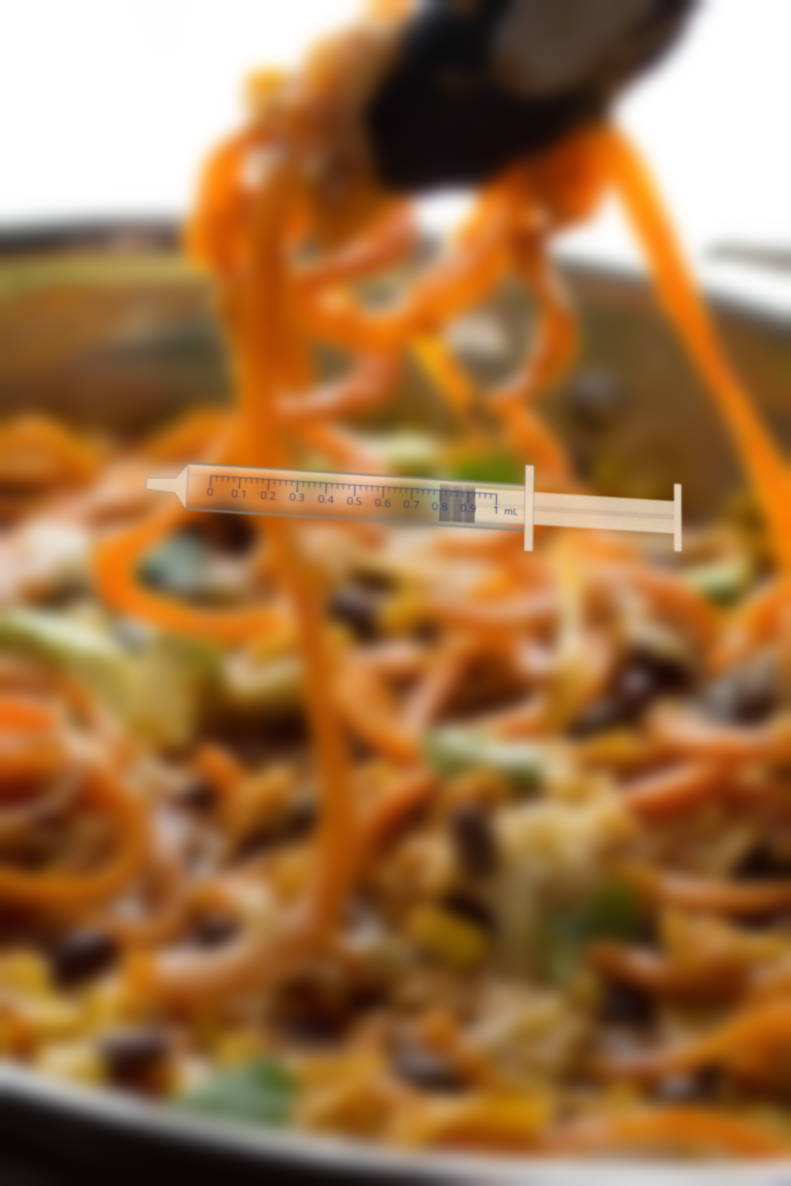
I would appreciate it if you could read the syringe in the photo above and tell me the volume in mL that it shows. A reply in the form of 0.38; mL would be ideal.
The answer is 0.8; mL
